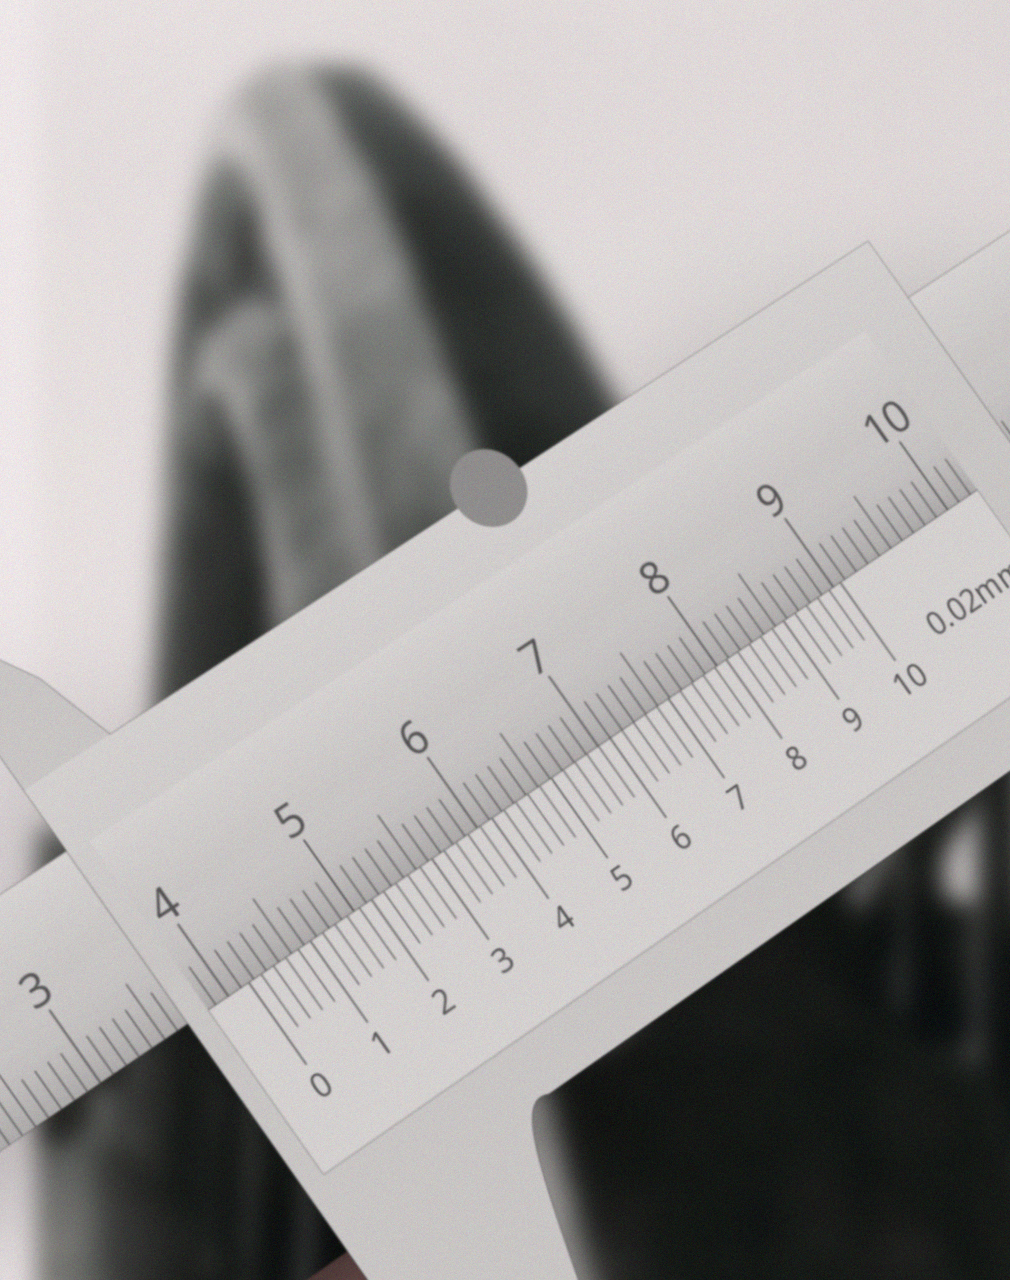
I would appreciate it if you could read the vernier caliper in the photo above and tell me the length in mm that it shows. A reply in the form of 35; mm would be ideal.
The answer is 41.6; mm
